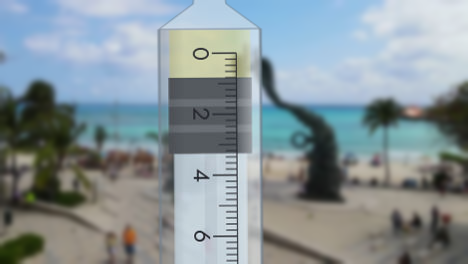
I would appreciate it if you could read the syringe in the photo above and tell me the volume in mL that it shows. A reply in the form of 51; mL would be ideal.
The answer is 0.8; mL
